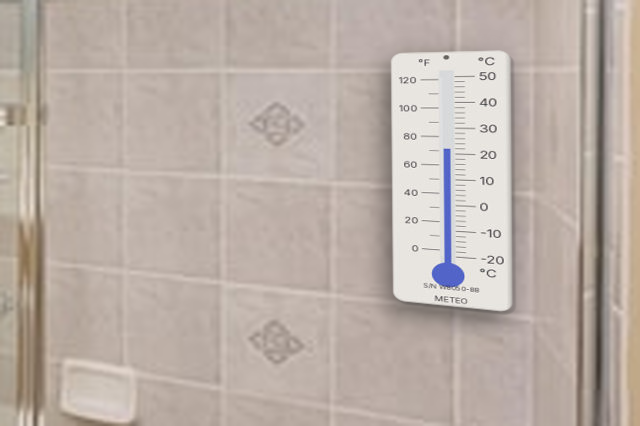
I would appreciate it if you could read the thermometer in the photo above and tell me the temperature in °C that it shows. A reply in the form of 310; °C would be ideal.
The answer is 22; °C
